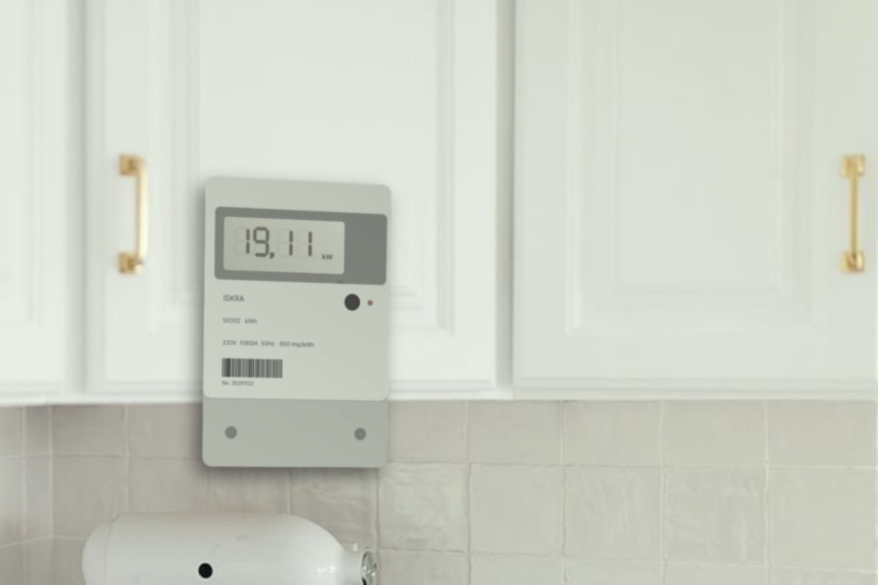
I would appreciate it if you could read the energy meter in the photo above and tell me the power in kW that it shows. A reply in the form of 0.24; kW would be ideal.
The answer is 19.11; kW
